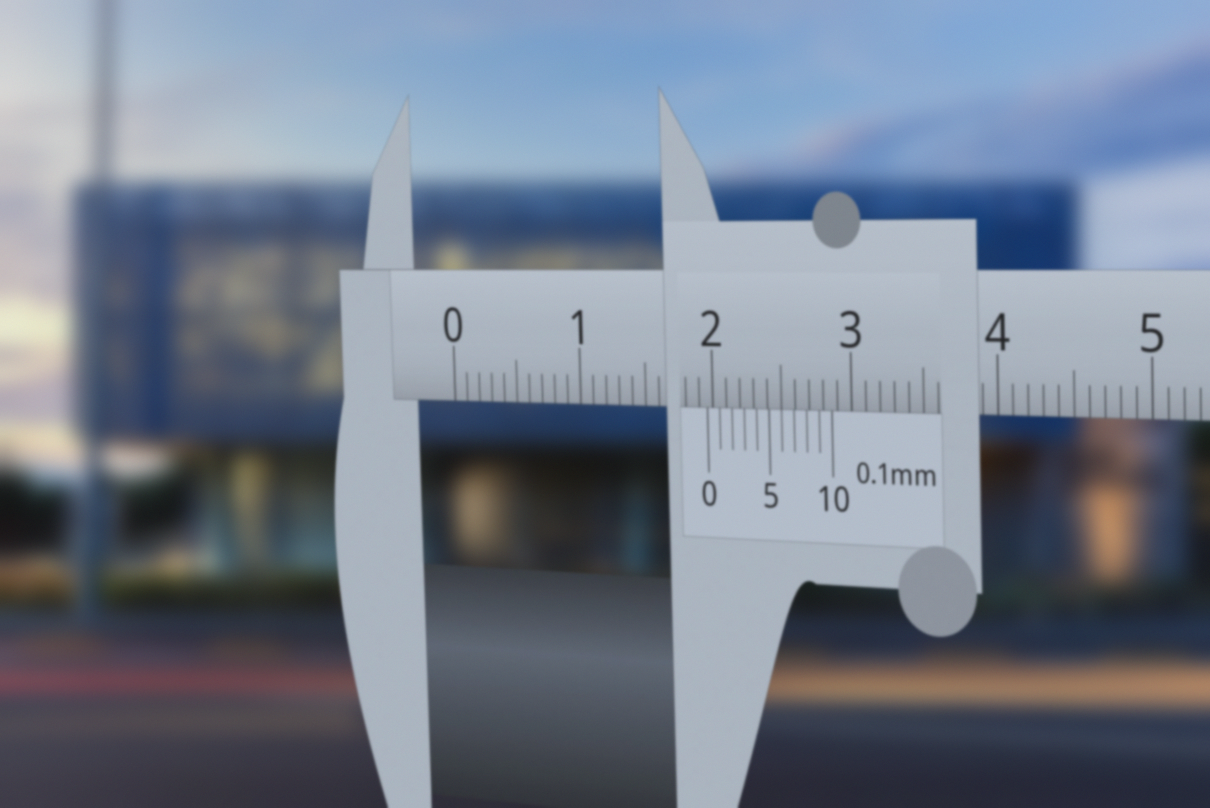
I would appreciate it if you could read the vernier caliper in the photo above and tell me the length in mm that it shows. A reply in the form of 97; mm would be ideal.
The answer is 19.6; mm
